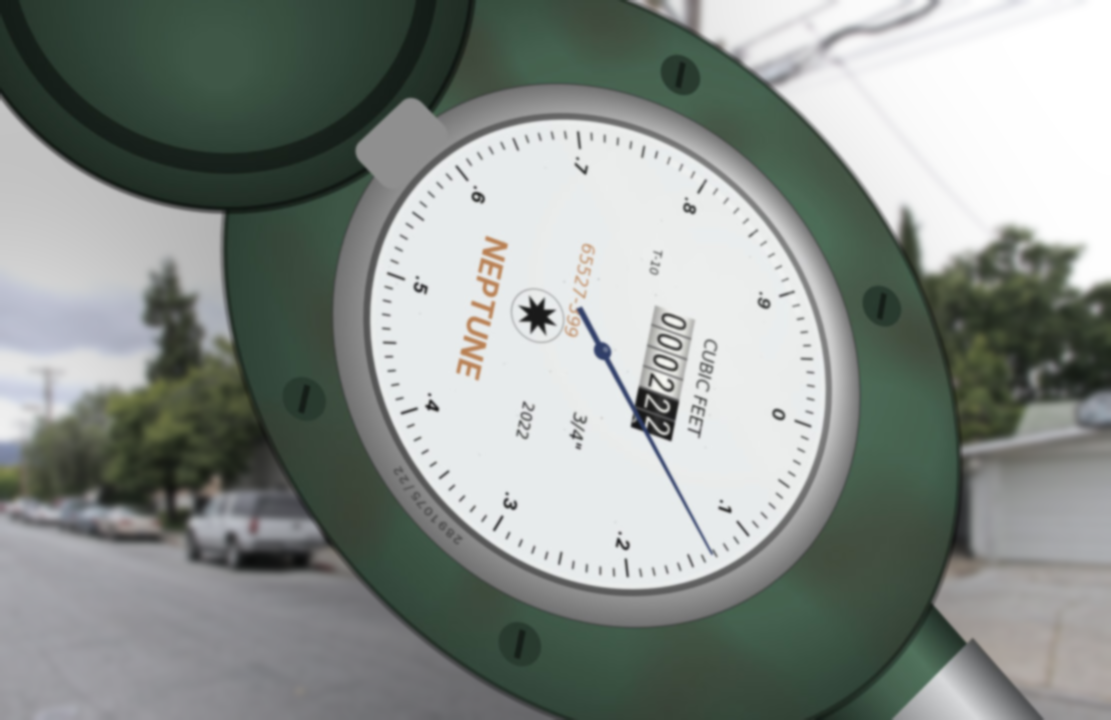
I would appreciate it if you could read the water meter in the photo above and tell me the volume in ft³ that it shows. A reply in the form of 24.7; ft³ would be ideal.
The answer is 222.13; ft³
